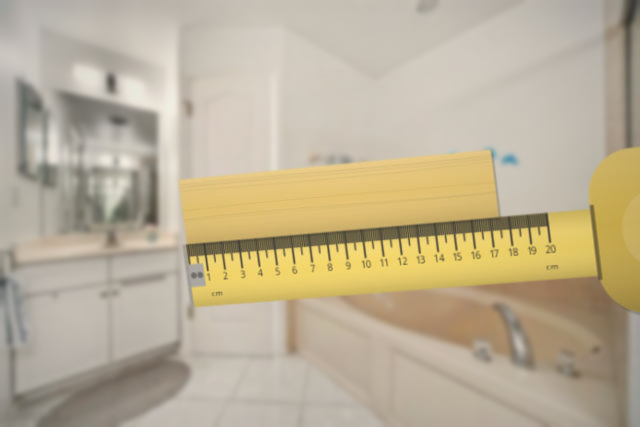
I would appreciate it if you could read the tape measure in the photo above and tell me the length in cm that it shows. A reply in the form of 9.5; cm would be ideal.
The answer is 17.5; cm
